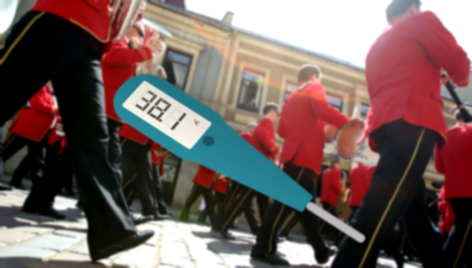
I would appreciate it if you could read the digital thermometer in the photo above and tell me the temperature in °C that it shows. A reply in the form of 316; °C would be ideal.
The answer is 38.1; °C
